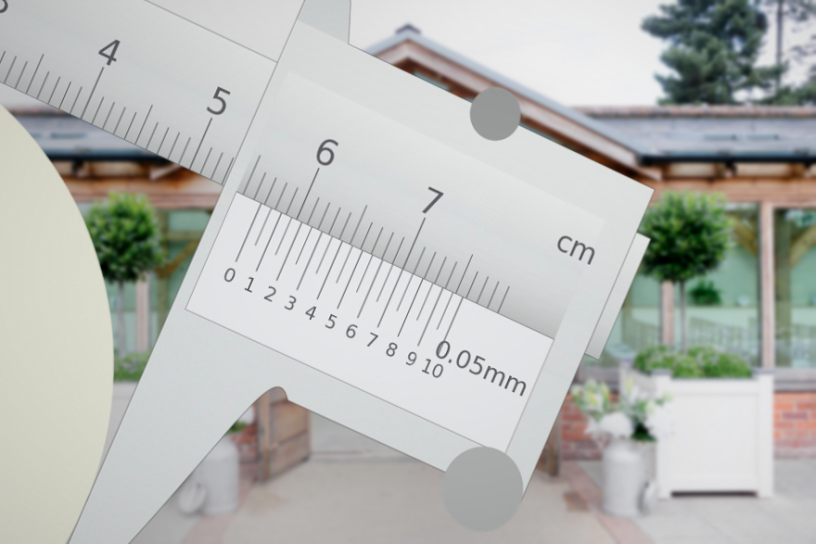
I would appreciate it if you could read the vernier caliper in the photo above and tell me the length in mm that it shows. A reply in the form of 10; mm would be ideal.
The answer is 56.7; mm
